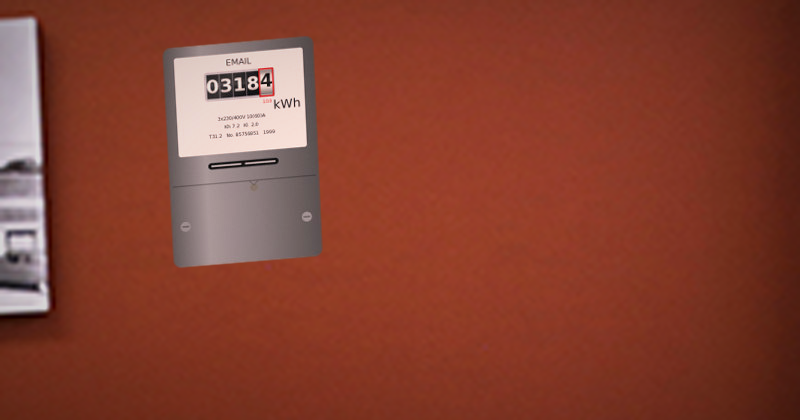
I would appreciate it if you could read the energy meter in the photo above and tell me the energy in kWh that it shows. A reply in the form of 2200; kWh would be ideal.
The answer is 318.4; kWh
